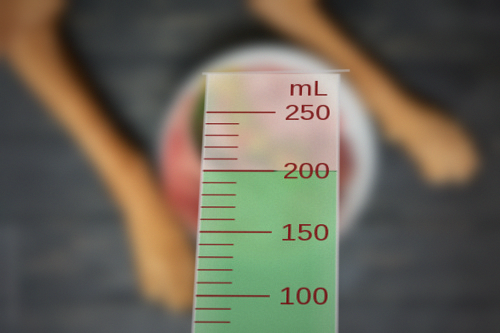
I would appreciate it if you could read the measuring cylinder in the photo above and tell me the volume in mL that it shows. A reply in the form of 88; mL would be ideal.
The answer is 200; mL
